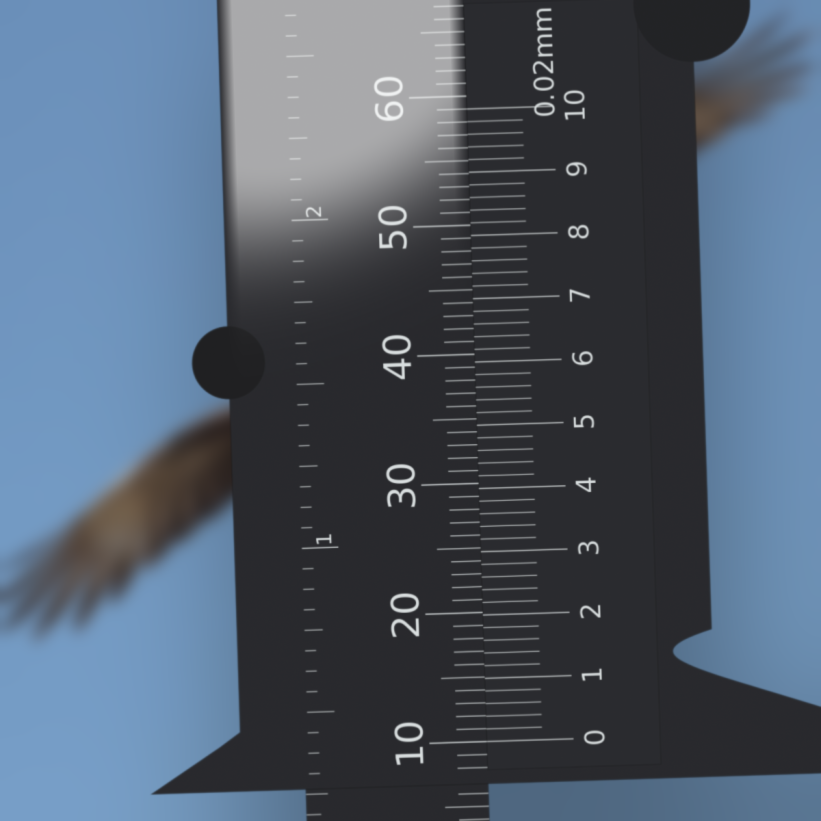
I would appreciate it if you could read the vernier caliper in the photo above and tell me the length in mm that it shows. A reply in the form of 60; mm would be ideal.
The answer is 10.0; mm
